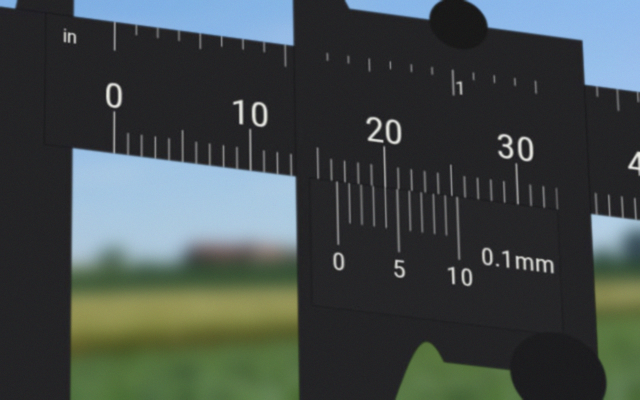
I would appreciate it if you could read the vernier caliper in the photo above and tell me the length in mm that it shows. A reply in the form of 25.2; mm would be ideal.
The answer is 16.4; mm
